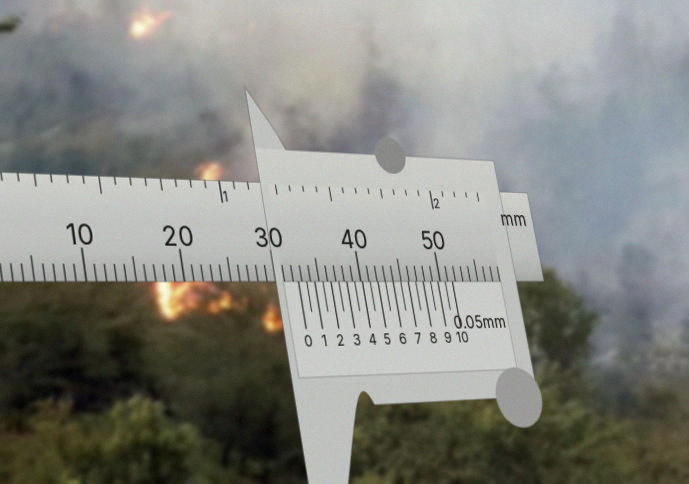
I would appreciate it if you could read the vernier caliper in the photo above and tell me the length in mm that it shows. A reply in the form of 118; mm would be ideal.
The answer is 32.6; mm
